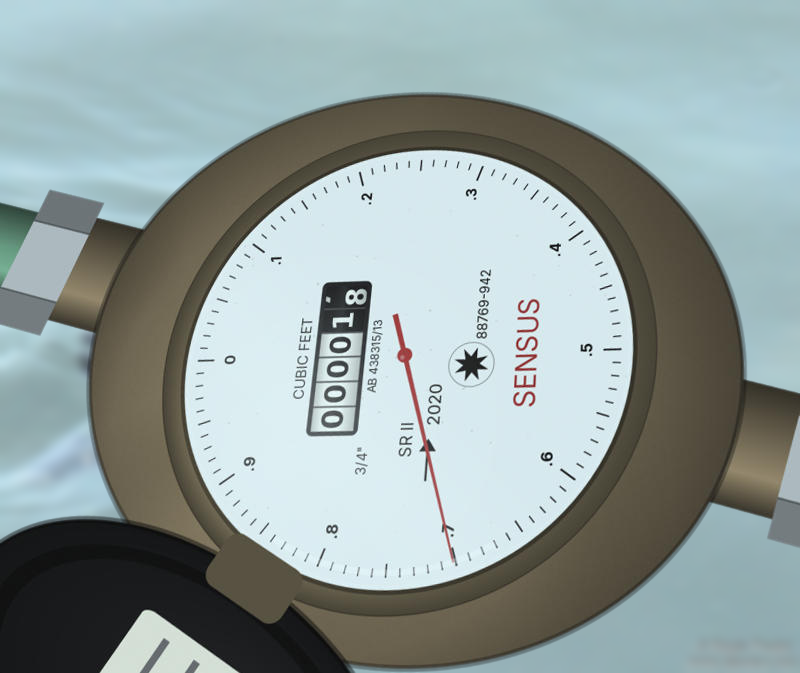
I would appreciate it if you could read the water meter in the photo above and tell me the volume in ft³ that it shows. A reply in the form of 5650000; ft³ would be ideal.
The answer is 17.70; ft³
